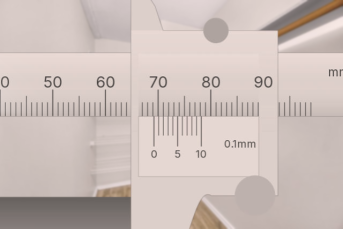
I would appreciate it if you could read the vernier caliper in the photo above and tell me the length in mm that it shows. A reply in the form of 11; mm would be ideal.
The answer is 69.2; mm
